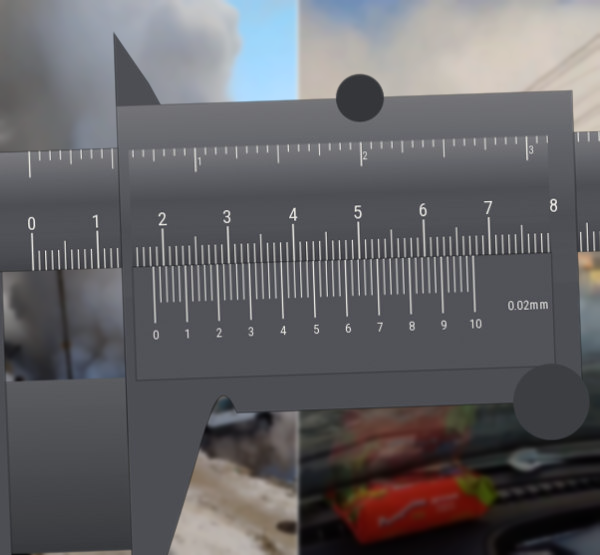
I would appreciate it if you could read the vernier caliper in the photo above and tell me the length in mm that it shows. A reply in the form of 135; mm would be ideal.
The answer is 18.4; mm
